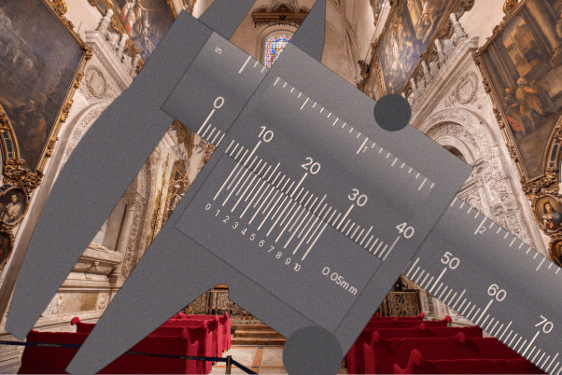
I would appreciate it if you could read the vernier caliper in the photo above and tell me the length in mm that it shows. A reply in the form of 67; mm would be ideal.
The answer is 9.0; mm
